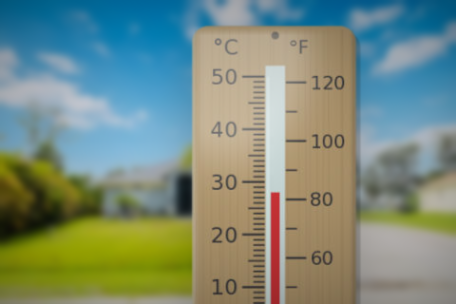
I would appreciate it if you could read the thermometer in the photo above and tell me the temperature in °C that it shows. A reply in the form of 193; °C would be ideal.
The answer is 28; °C
